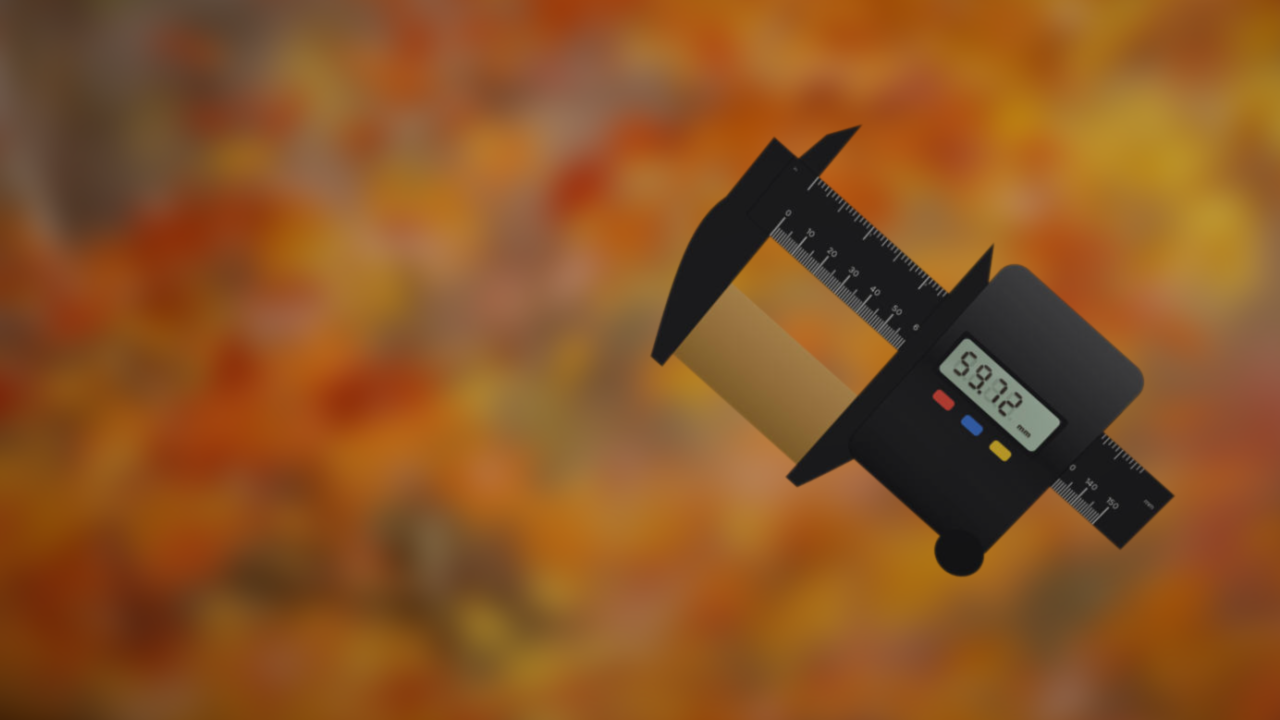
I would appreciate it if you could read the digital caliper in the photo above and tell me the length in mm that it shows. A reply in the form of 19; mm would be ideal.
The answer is 59.72; mm
